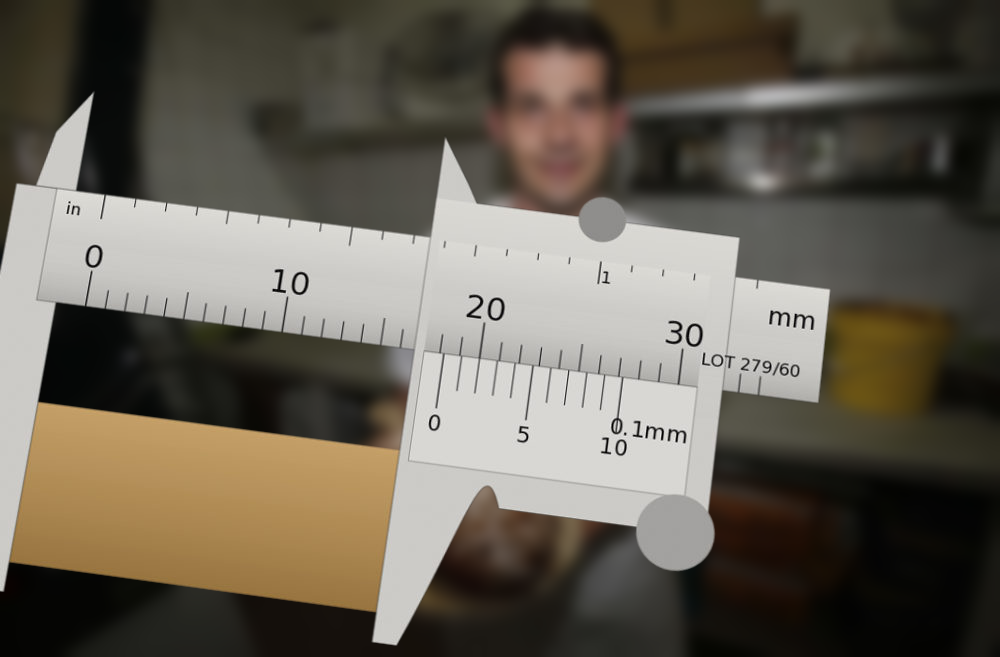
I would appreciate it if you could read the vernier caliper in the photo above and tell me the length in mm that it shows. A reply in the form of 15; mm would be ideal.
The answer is 18.2; mm
